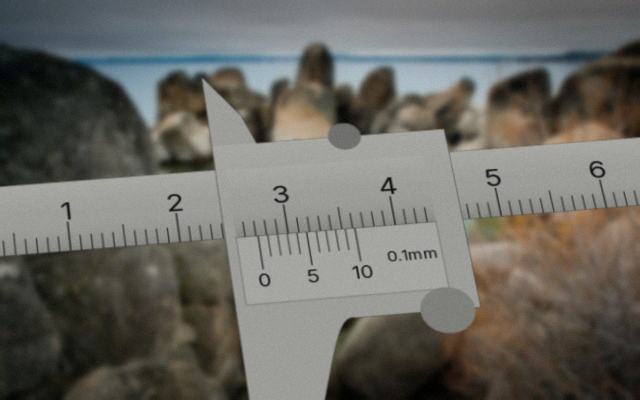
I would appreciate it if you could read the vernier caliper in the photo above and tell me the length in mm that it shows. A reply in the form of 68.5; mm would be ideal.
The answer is 27.2; mm
